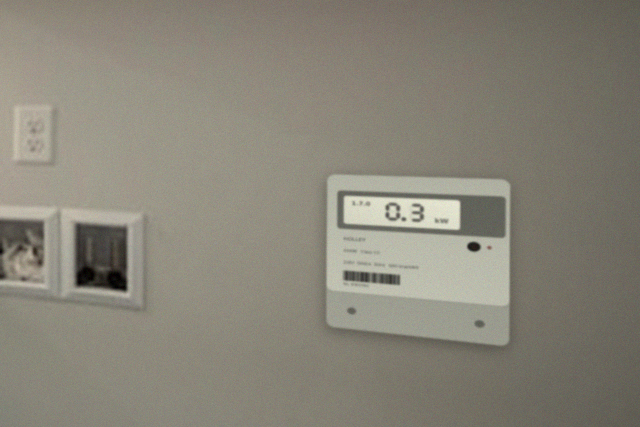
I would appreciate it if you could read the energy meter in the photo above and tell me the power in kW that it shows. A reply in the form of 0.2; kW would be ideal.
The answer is 0.3; kW
